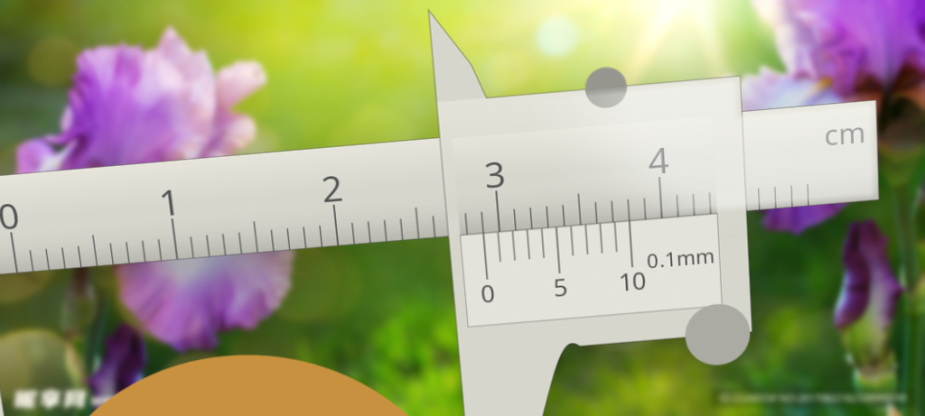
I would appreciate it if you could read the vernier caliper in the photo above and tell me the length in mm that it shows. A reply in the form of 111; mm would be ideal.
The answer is 29.0; mm
